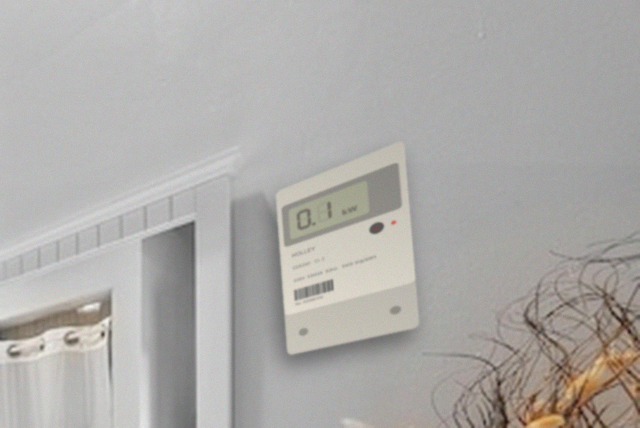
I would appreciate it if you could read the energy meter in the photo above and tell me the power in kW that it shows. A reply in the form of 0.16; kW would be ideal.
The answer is 0.1; kW
